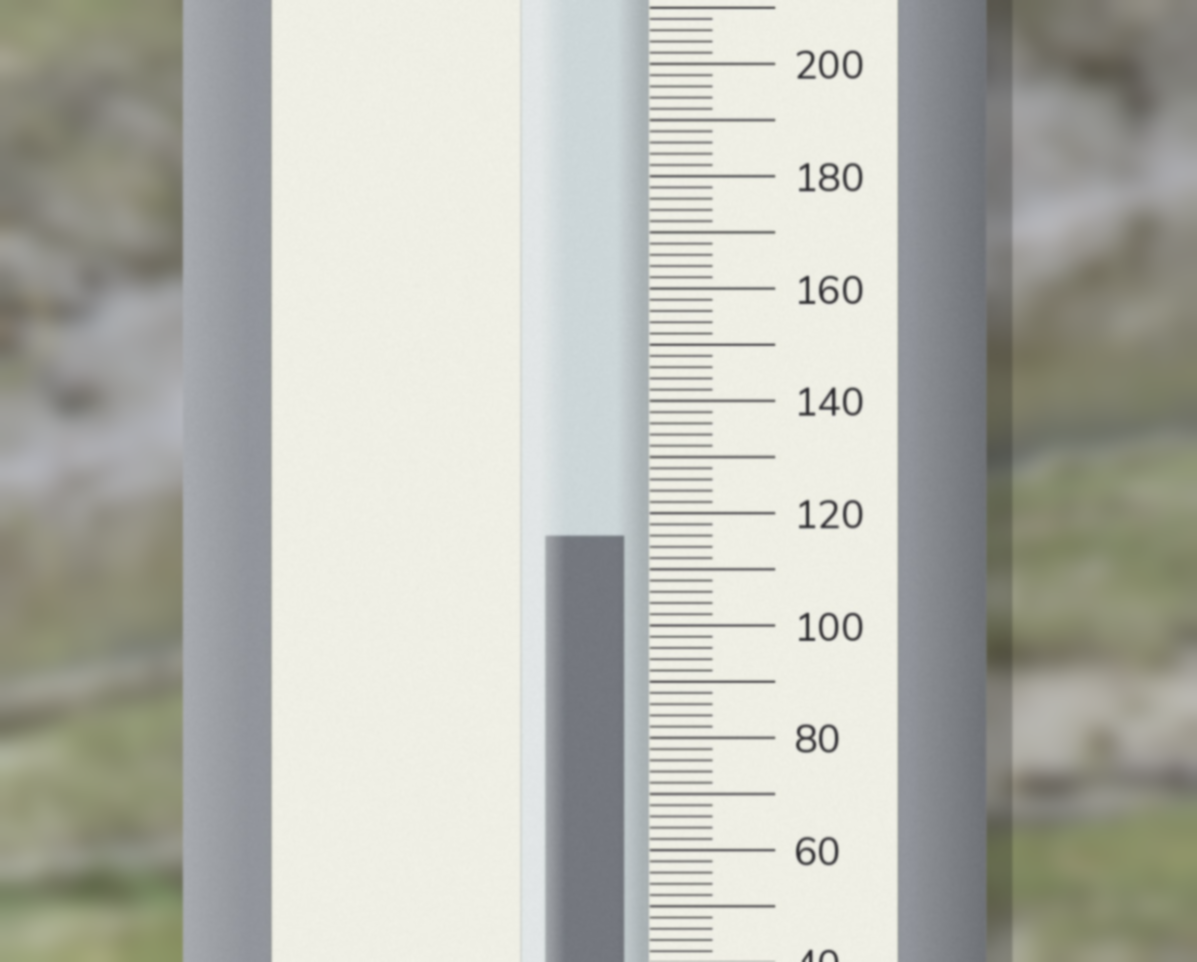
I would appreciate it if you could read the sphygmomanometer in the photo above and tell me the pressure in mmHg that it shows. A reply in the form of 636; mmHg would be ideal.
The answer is 116; mmHg
